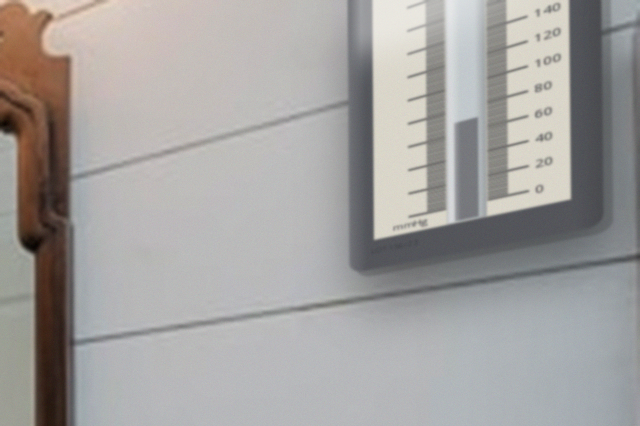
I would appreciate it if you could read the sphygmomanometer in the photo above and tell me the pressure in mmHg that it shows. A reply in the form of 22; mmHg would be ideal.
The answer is 70; mmHg
